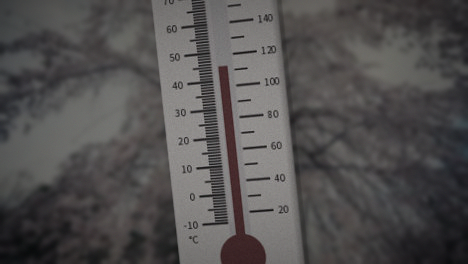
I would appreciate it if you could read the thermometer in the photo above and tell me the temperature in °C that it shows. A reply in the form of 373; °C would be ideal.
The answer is 45; °C
